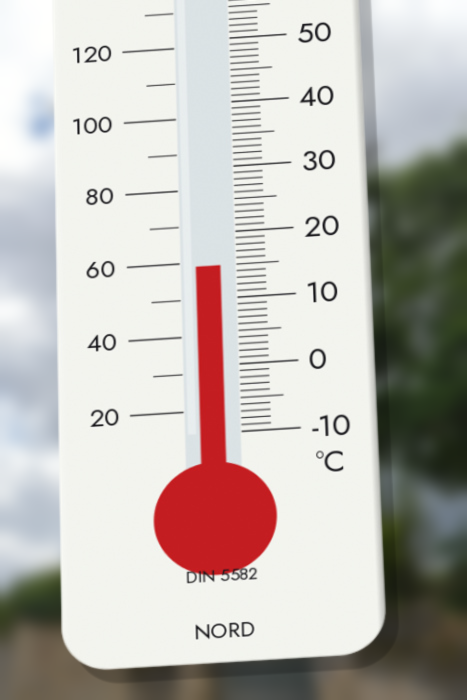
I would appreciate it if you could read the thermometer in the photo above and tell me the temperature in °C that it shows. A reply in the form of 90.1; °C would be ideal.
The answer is 15; °C
